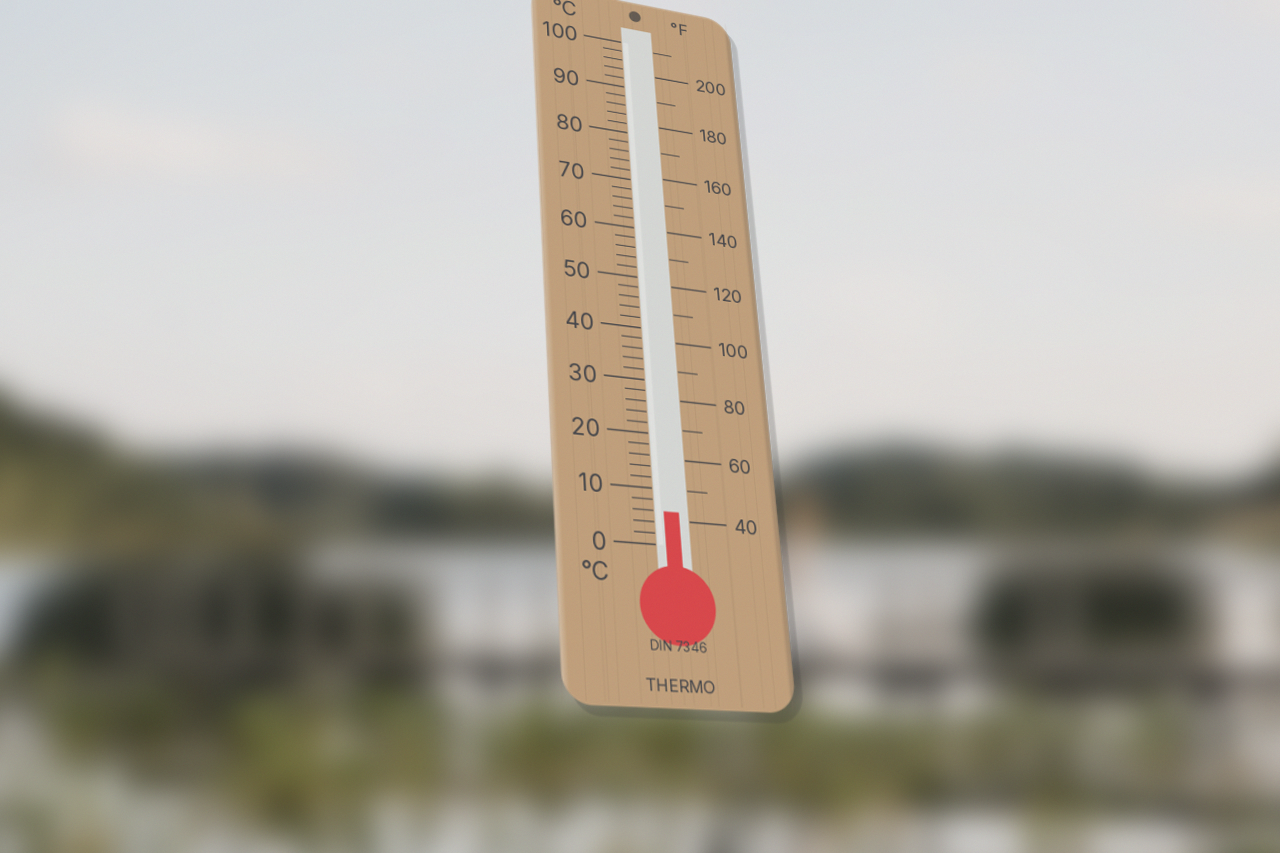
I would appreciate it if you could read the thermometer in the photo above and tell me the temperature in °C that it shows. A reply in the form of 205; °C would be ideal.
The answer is 6; °C
